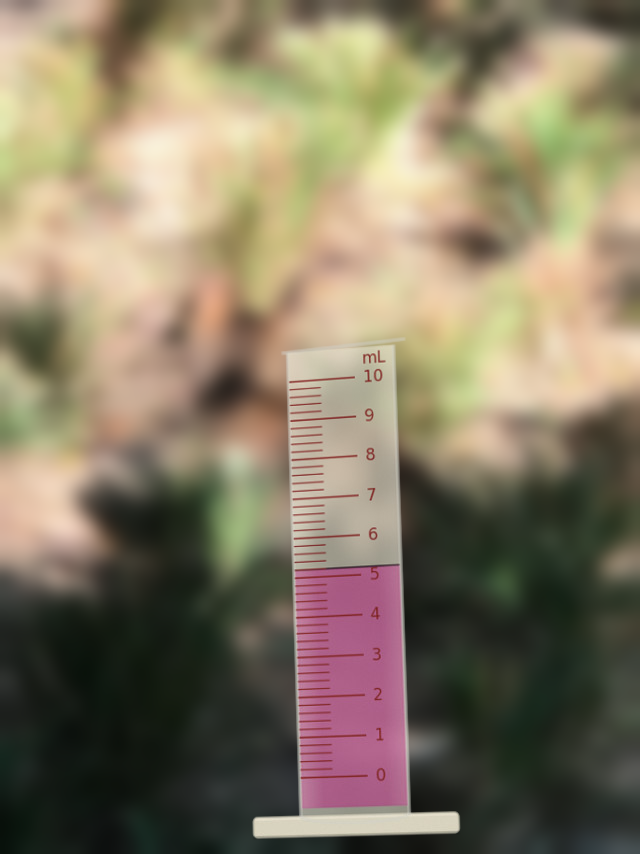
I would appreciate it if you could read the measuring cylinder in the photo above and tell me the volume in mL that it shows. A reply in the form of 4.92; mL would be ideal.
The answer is 5.2; mL
